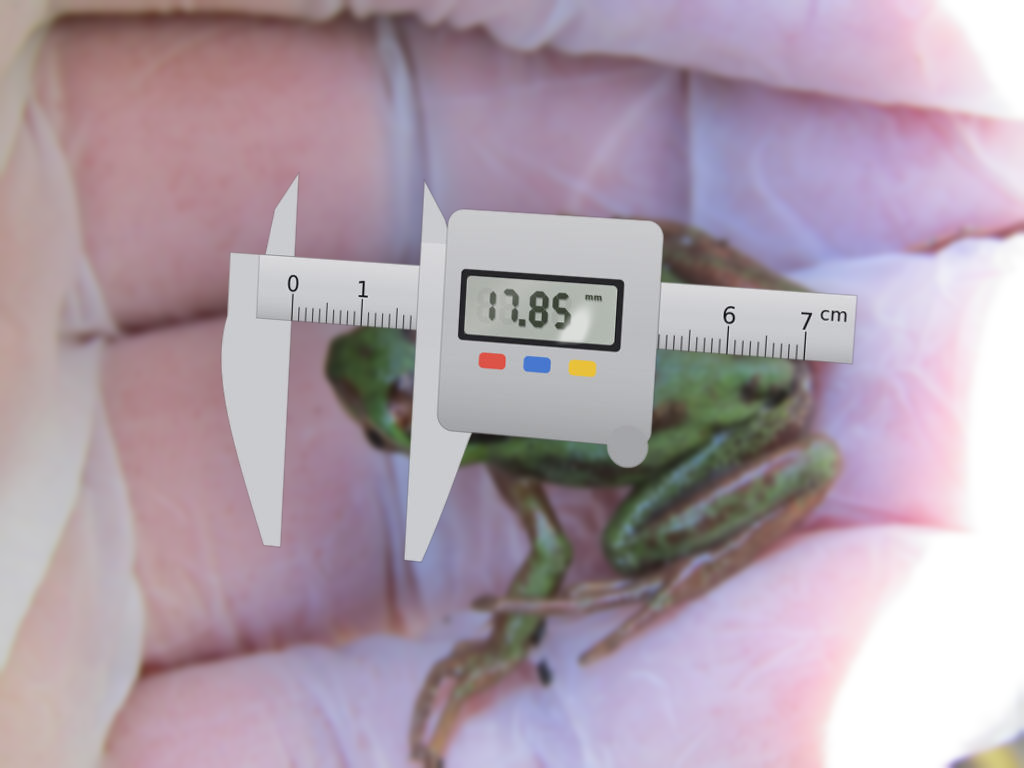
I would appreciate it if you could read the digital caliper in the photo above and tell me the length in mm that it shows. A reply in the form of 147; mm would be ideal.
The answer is 17.85; mm
